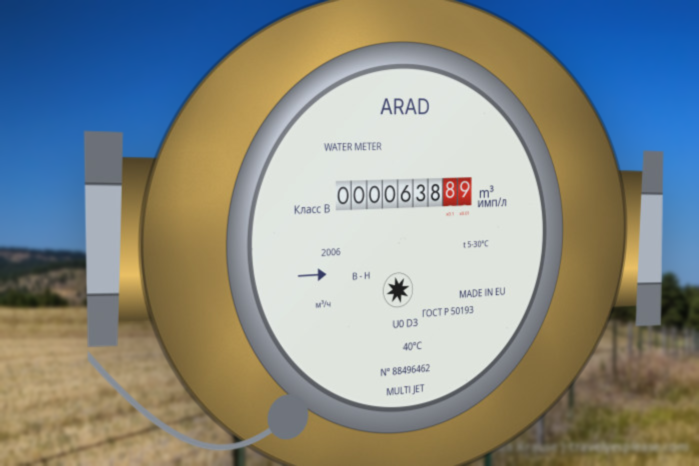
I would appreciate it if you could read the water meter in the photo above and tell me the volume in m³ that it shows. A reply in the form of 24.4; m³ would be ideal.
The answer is 638.89; m³
